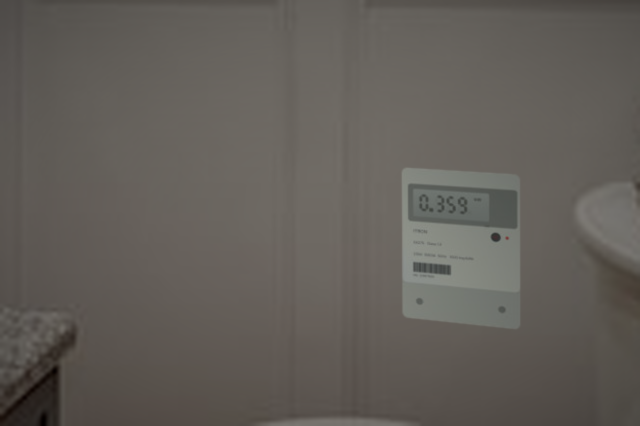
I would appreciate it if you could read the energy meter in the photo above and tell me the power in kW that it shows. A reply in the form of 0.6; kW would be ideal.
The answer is 0.359; kW
